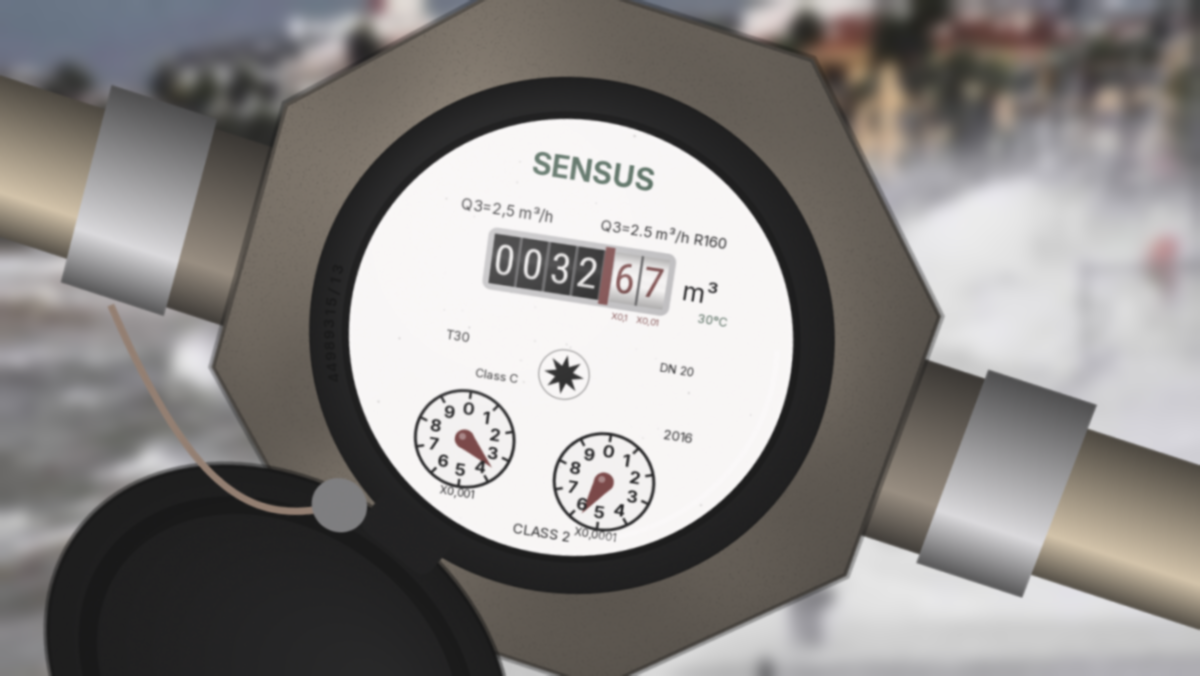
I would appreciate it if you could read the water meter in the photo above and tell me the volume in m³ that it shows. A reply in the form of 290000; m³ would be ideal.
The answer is 32.6735; m³
